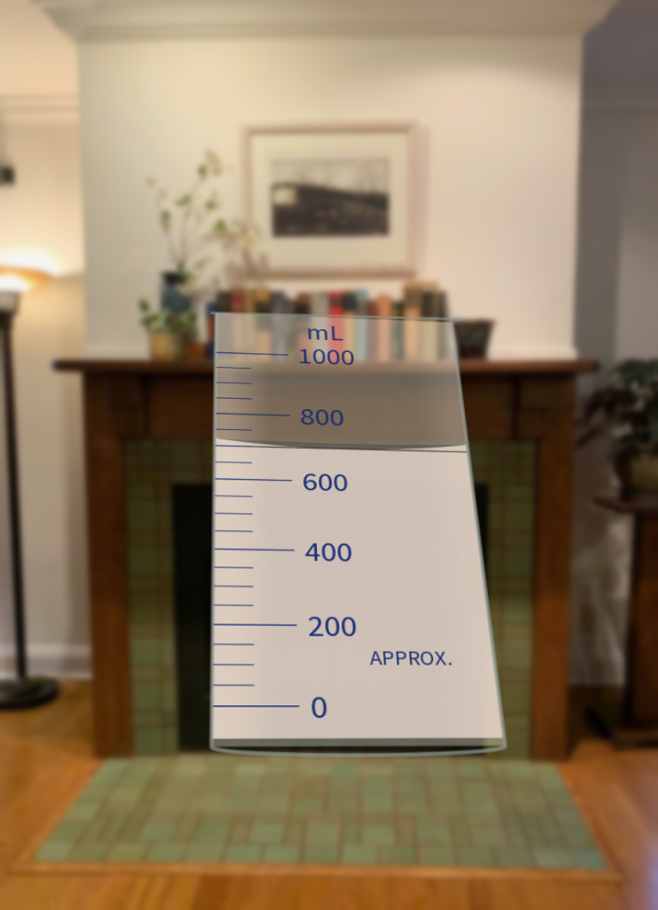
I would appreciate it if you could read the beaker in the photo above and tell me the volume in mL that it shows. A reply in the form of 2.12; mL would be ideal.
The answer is 700; mL
